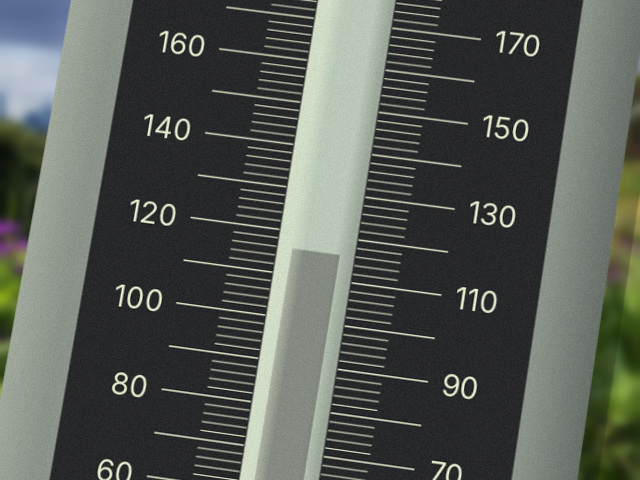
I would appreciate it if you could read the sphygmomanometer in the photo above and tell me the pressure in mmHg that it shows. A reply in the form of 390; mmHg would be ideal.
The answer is 116; mmHg
